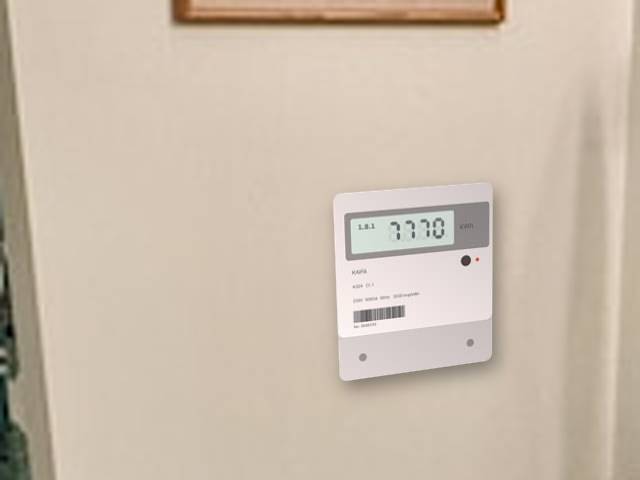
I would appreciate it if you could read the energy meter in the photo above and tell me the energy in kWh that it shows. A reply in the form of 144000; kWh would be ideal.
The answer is 7770; kWh
